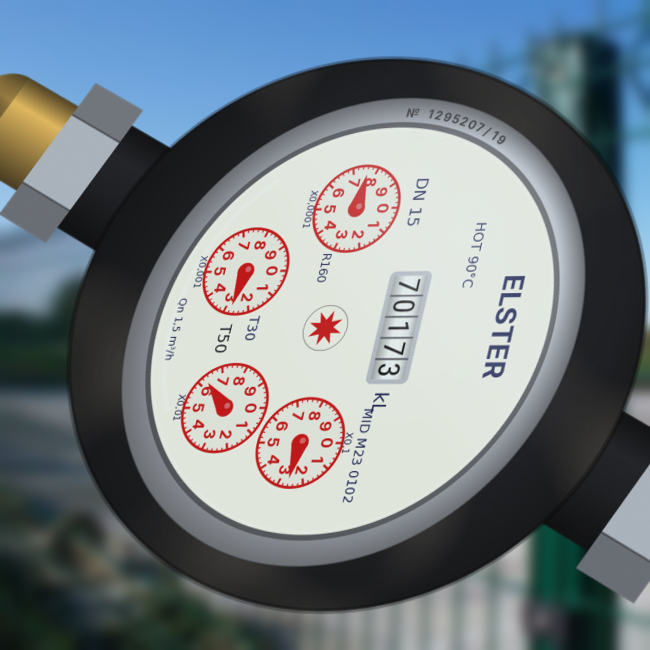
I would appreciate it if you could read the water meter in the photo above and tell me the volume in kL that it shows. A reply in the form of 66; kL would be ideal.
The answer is 70173.2627; kL
